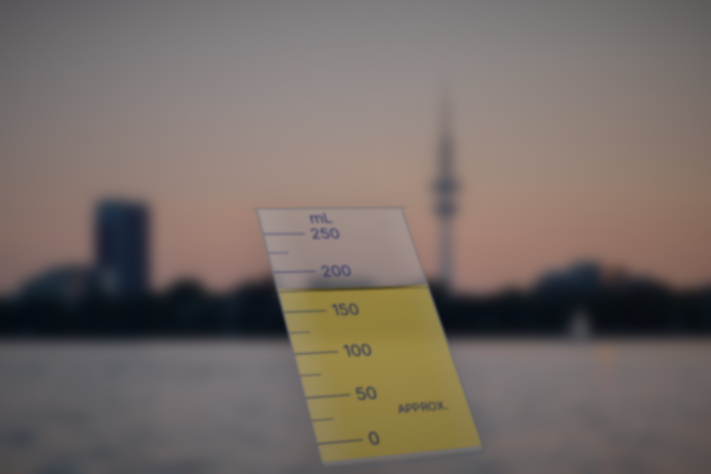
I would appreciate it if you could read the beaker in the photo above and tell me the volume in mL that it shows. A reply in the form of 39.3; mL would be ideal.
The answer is 175; mL
